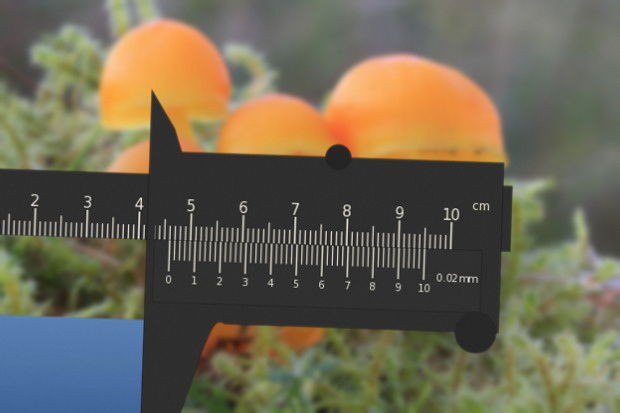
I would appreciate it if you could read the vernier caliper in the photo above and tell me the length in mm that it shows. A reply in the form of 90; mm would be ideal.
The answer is 46.0; mm
